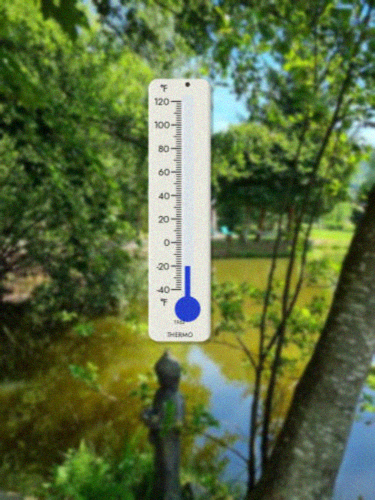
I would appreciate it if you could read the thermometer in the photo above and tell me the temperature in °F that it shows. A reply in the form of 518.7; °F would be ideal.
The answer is -20; °F
